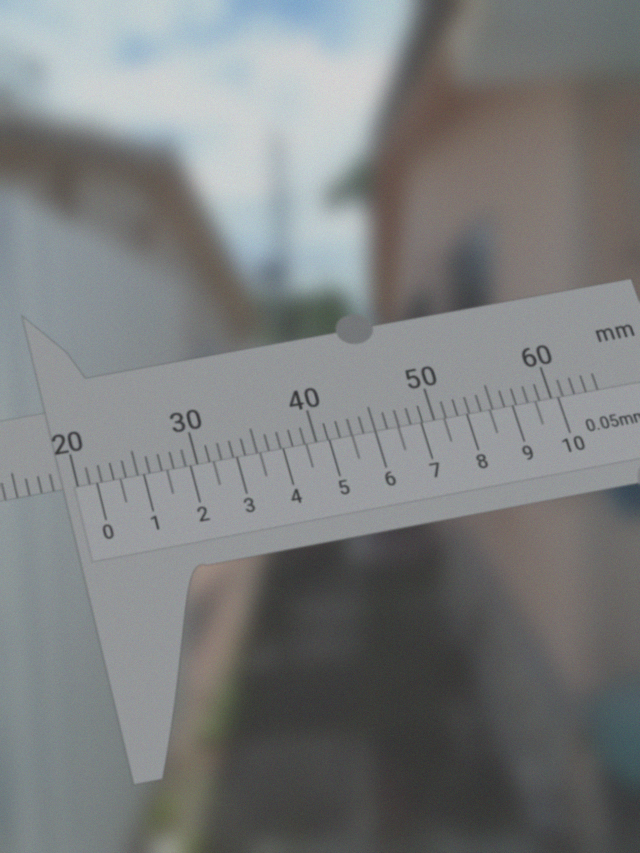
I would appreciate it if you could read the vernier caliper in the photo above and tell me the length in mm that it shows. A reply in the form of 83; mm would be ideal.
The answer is 21.6; mm
